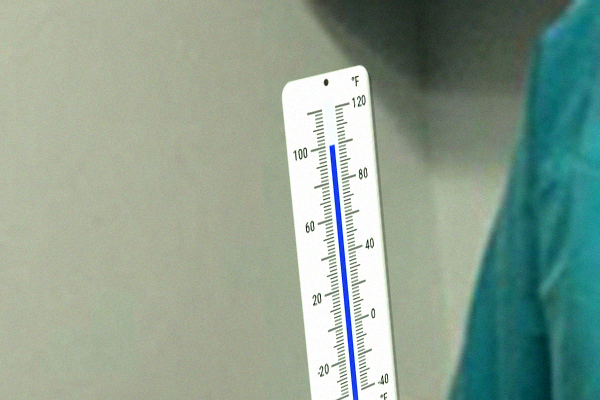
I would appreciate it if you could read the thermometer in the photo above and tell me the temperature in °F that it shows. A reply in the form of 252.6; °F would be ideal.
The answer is 100; °F
